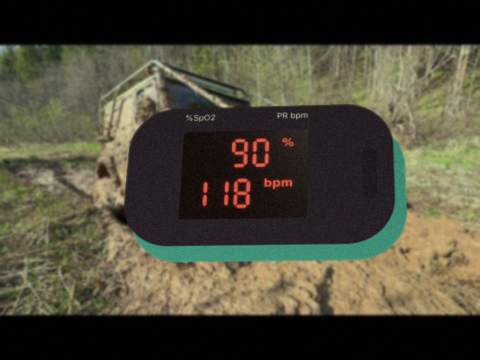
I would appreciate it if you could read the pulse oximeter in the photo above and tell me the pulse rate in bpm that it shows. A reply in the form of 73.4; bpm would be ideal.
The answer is 118; bpm
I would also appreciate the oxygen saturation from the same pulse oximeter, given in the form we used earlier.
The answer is 90; %
